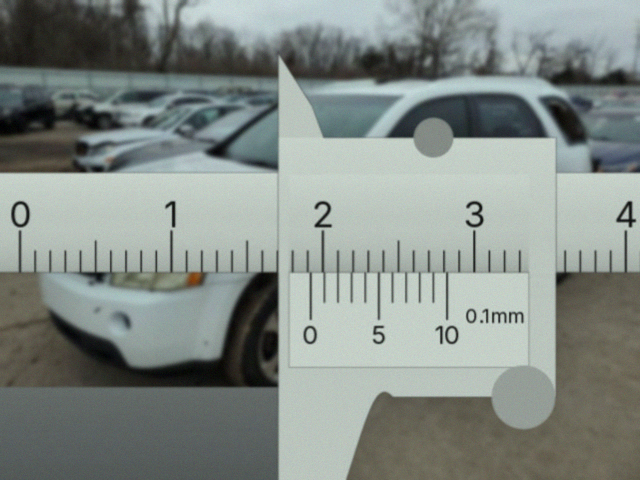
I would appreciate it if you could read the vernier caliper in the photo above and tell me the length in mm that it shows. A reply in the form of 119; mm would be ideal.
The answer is 19.2; mm
